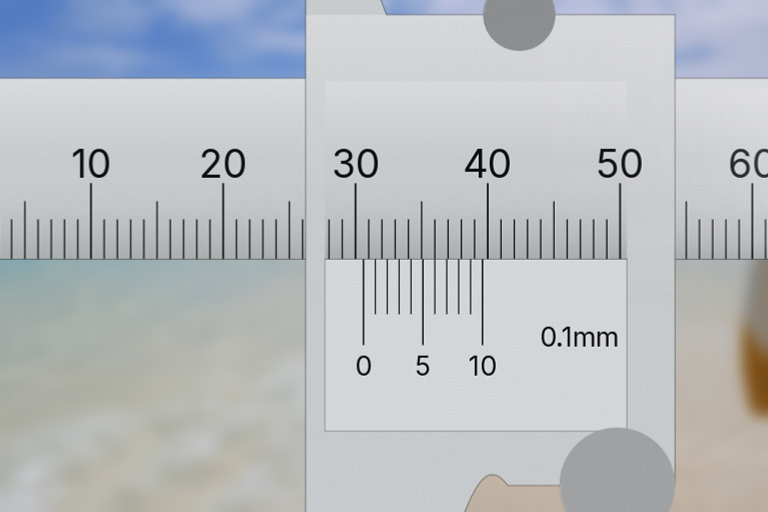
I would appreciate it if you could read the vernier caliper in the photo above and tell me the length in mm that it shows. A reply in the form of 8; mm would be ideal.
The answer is 30.6; mm
